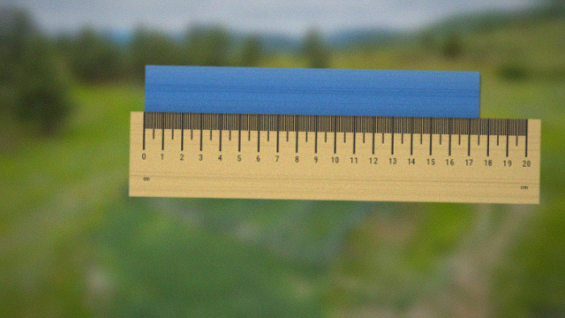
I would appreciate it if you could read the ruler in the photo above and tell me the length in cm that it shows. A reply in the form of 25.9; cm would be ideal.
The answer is 17.5; cm
